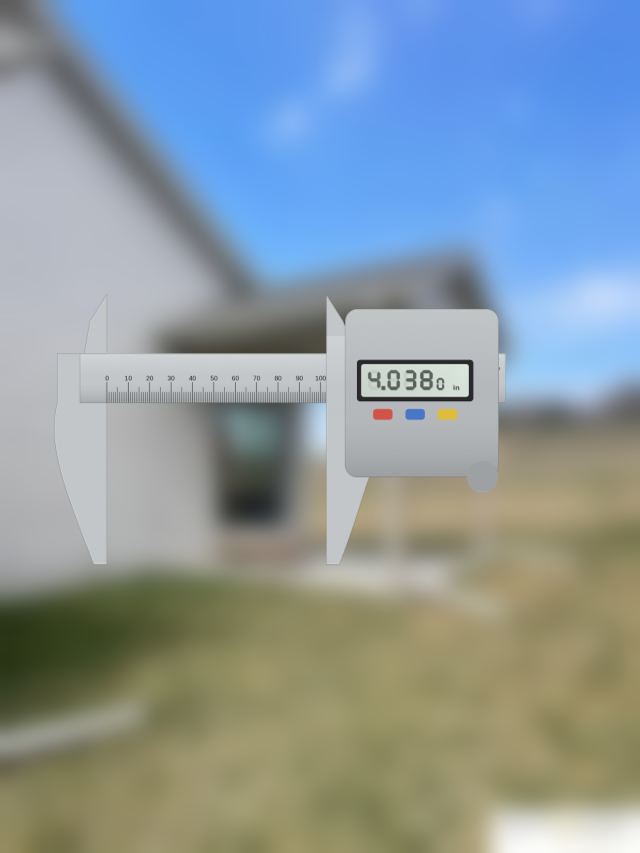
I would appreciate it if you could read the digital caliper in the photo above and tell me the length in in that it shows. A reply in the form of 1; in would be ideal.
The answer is 4.0380; in
